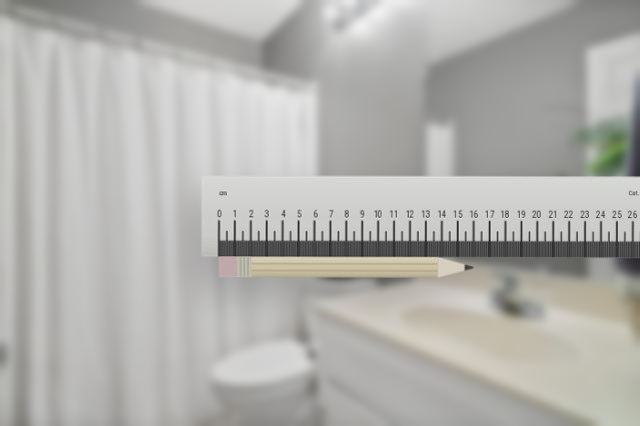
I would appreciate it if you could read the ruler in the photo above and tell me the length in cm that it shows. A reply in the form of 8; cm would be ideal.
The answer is 16; cm
